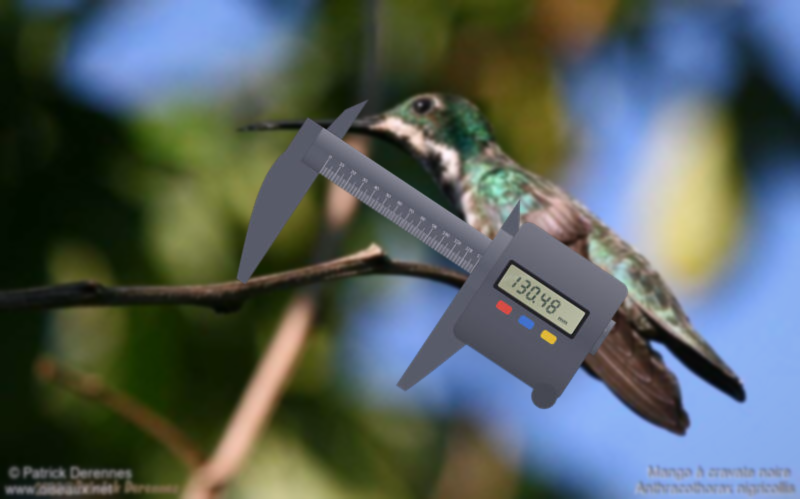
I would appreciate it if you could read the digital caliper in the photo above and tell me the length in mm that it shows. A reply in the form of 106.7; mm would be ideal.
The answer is 130.48; mm
